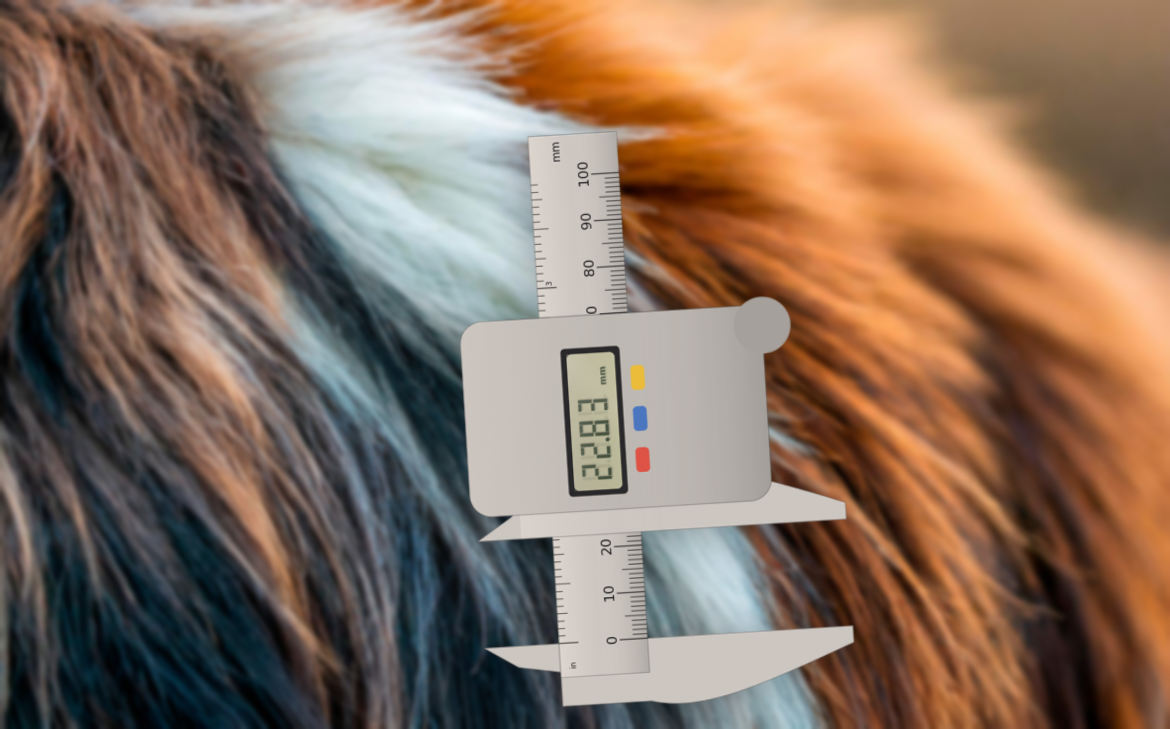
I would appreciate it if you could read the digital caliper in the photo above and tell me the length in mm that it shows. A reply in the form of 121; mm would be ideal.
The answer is 22.83; mm
